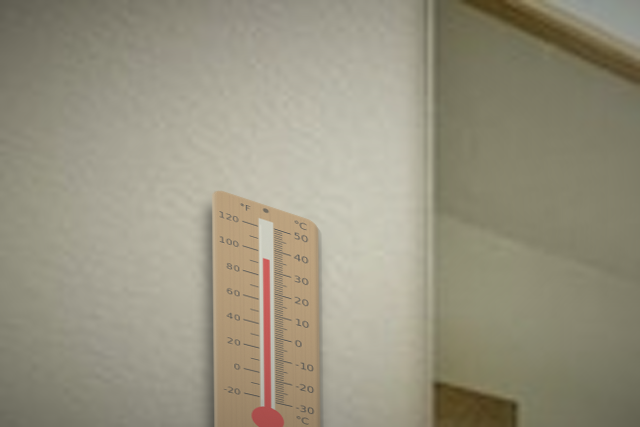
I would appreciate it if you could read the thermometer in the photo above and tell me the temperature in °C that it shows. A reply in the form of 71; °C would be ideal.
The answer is 35; °C
